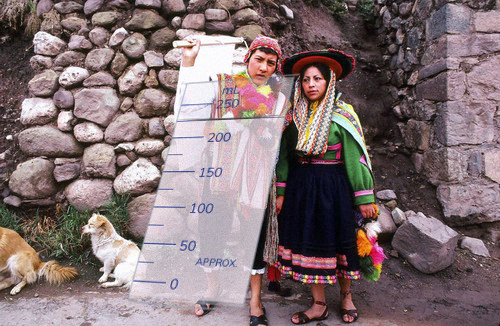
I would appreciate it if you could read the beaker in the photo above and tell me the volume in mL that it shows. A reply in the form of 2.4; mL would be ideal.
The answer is 225; mL
